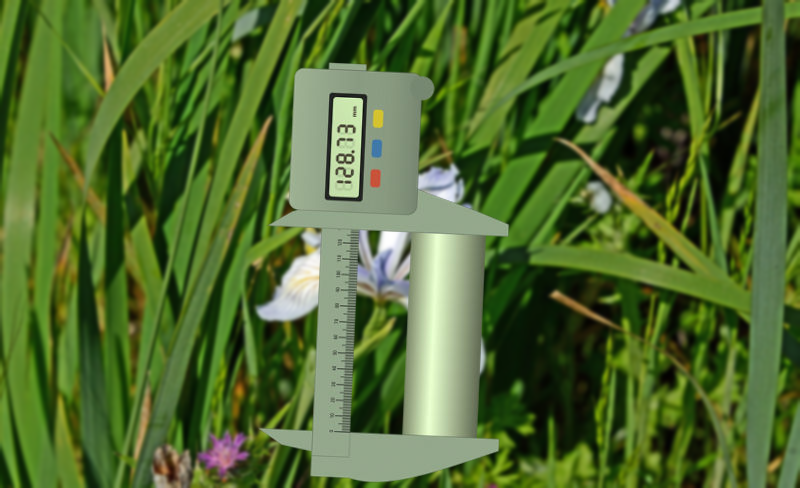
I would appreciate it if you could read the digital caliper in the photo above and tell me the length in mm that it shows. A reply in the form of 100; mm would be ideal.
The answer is 128.73; mm
